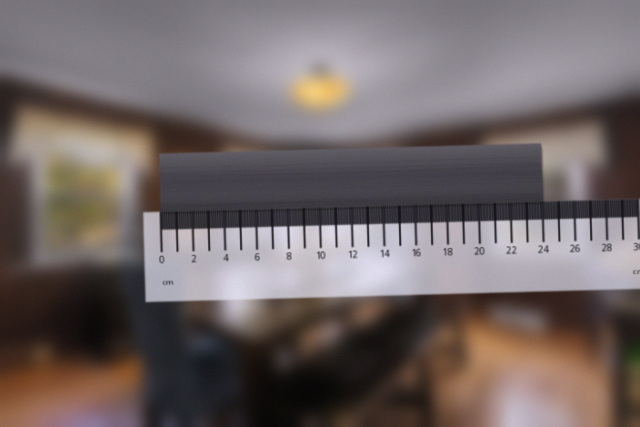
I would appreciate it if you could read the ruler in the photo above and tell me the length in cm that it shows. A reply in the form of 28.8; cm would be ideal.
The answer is 24; cm
